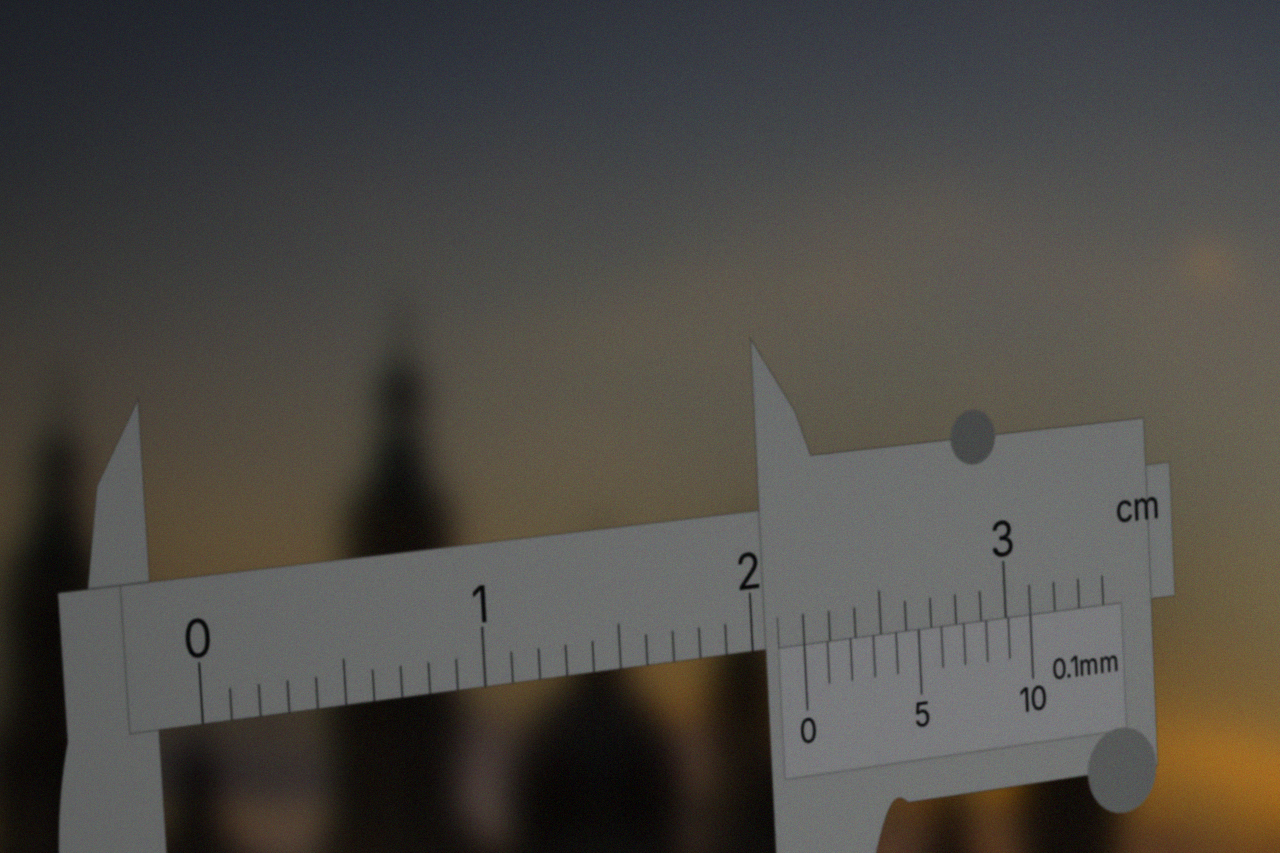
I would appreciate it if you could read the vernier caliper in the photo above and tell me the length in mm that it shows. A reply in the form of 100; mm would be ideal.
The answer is 22.0; mm
